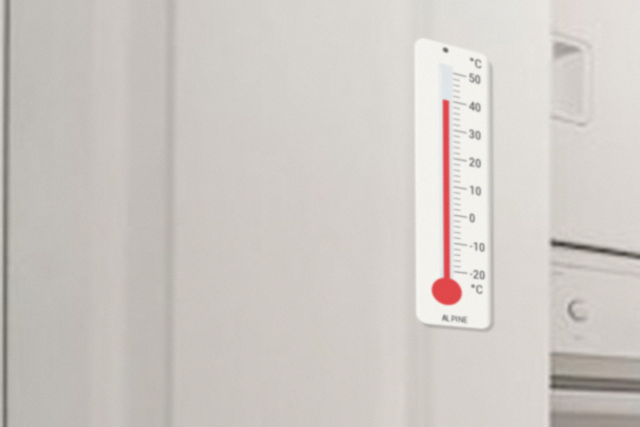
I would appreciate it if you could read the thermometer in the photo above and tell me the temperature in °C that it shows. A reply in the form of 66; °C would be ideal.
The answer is 40; °C
